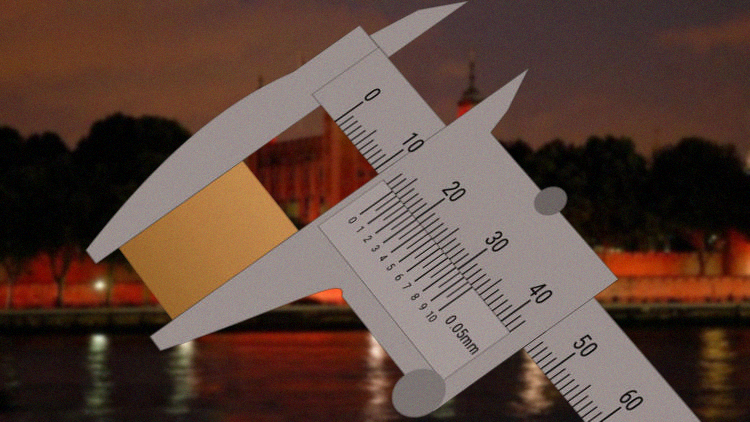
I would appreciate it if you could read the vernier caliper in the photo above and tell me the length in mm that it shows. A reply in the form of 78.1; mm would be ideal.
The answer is 14.4; mm
